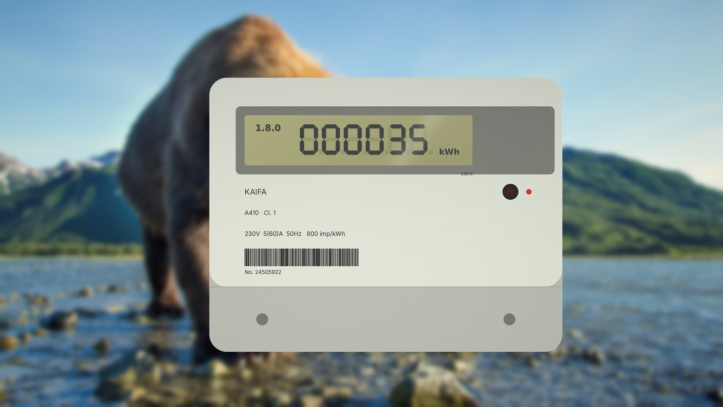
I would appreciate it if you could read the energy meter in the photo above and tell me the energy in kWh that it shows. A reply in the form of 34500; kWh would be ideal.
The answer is 35; kWh
